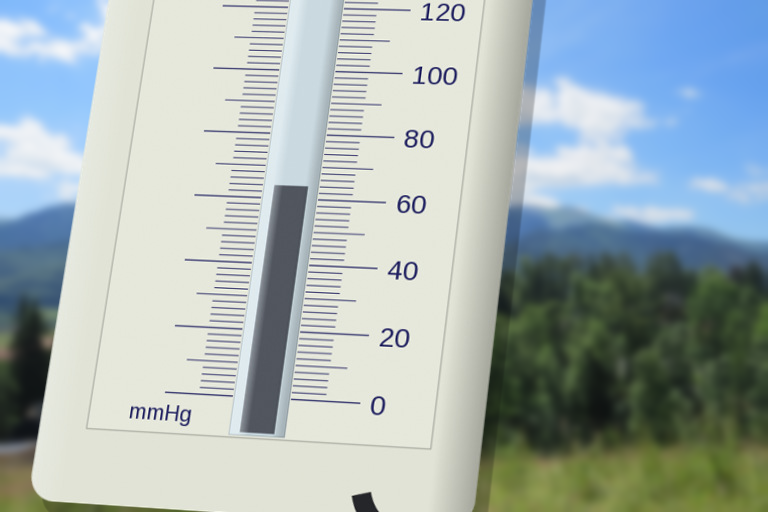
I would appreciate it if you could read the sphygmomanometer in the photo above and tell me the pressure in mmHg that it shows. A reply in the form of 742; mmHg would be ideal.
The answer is 64; mmHg
